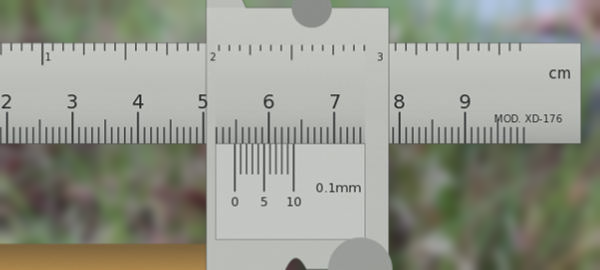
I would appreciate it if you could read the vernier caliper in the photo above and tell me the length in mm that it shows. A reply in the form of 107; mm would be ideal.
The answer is 54.8; mm
